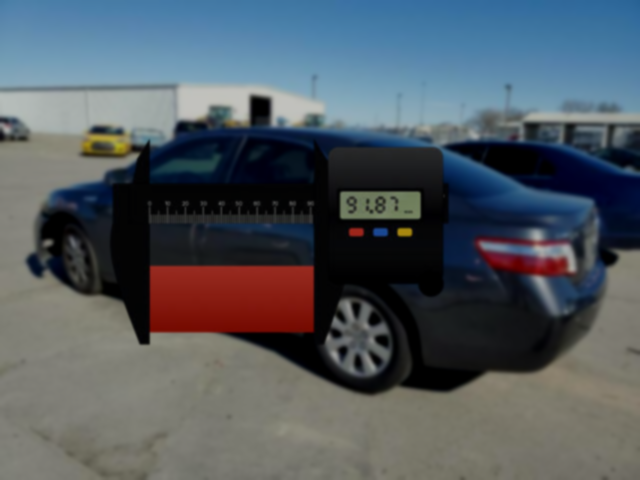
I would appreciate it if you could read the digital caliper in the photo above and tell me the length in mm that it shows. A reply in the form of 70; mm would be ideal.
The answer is 91.87; mm
